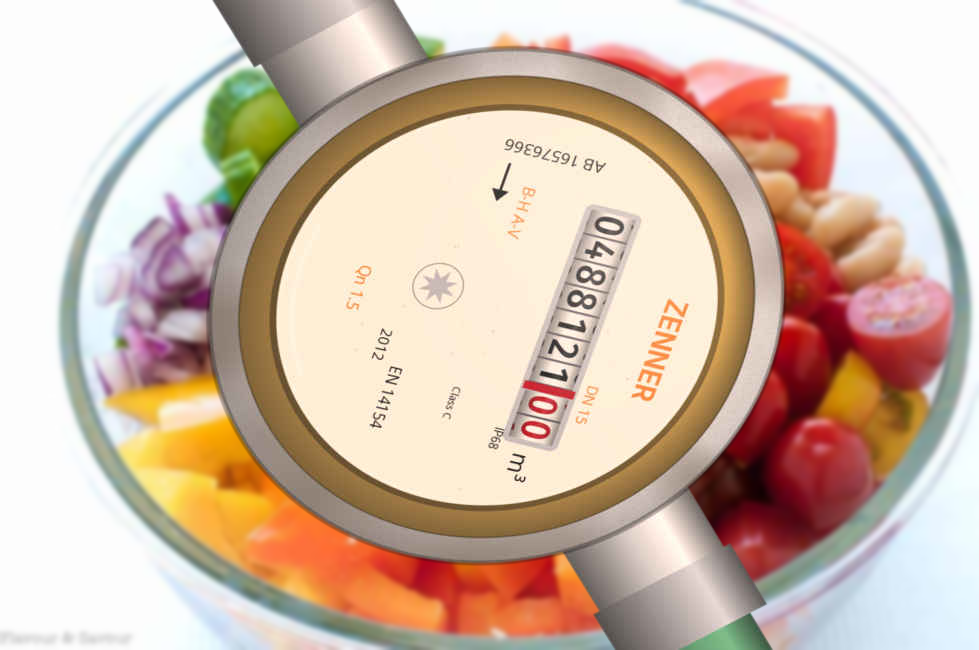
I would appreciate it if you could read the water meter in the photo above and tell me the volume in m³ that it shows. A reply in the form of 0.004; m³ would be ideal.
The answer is 488121.00; m³
